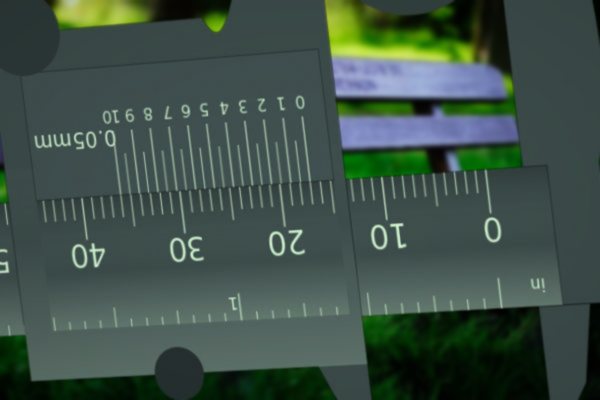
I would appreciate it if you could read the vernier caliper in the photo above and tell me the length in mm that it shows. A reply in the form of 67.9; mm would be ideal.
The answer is 17.0; mm
